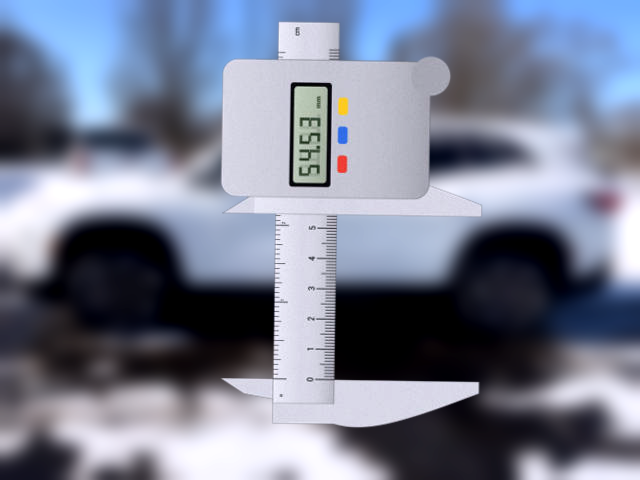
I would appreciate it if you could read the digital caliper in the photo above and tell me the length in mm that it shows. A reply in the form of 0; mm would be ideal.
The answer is 54.53; mm
